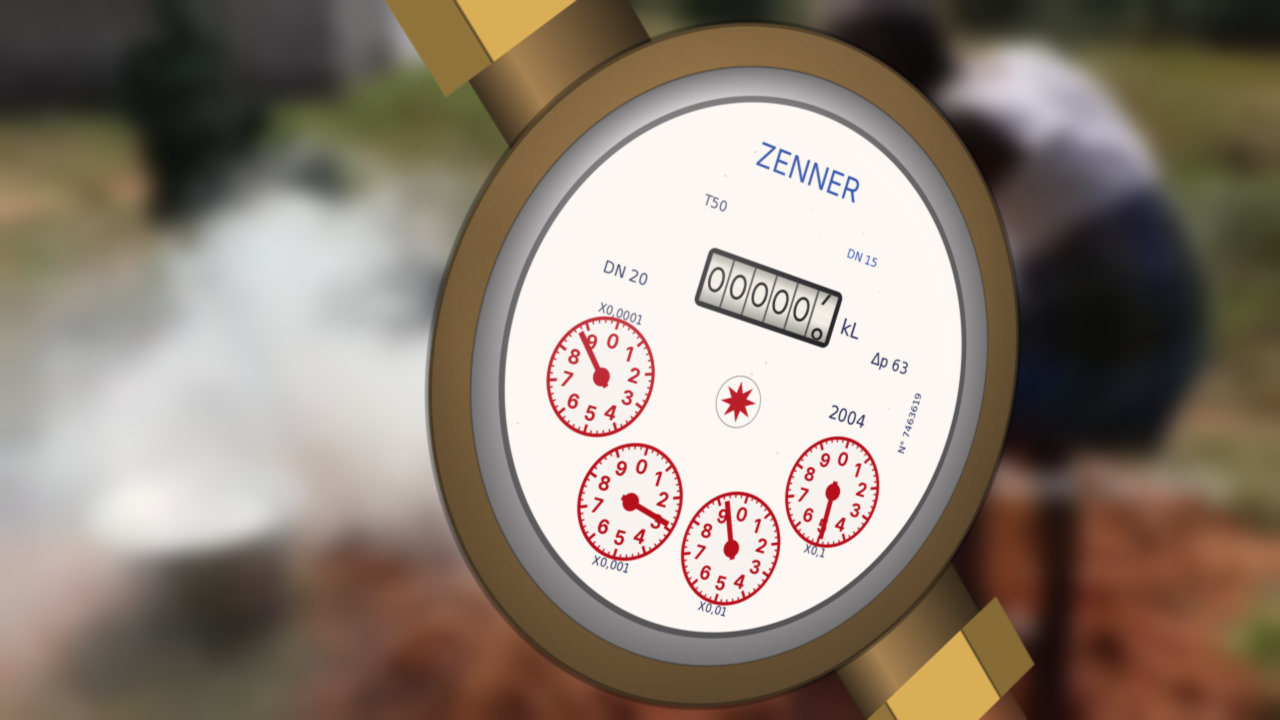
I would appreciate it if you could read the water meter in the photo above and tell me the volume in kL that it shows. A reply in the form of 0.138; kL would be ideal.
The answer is 7.4928; kL
